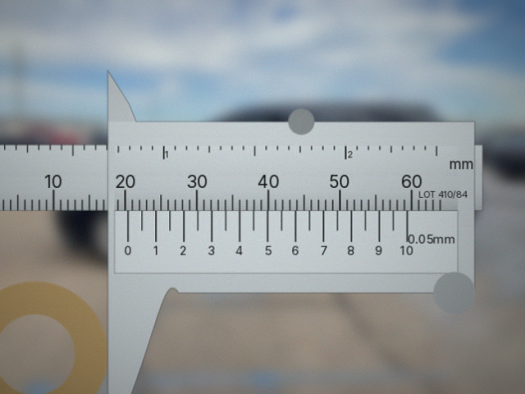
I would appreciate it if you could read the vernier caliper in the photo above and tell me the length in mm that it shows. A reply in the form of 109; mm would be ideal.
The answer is 20.4; mm
